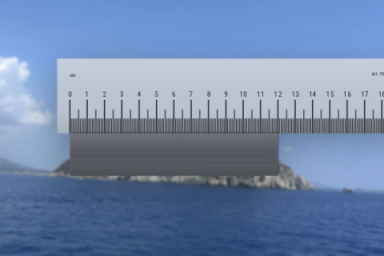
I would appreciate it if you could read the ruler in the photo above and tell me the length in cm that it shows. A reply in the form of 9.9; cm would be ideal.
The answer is 12; cm
